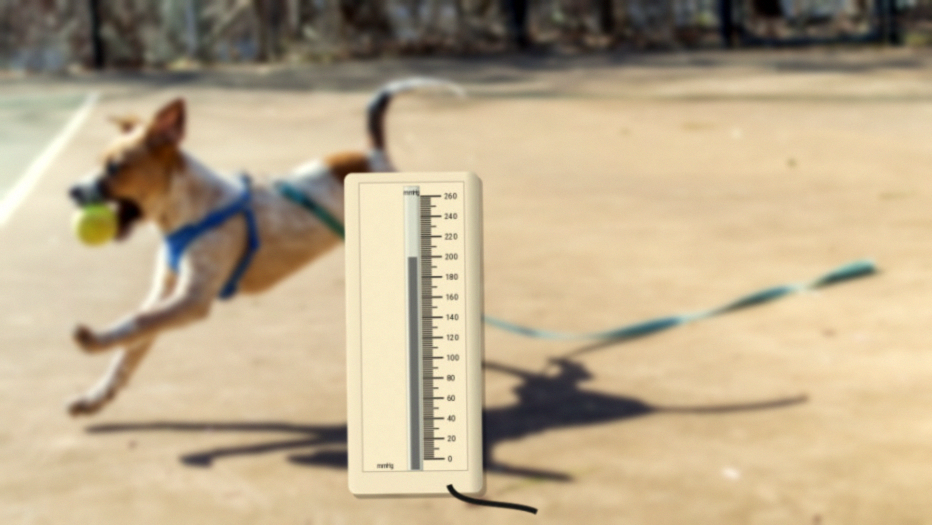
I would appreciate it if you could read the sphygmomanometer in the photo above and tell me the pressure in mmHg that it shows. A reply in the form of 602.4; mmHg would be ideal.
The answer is 200; mmHg
